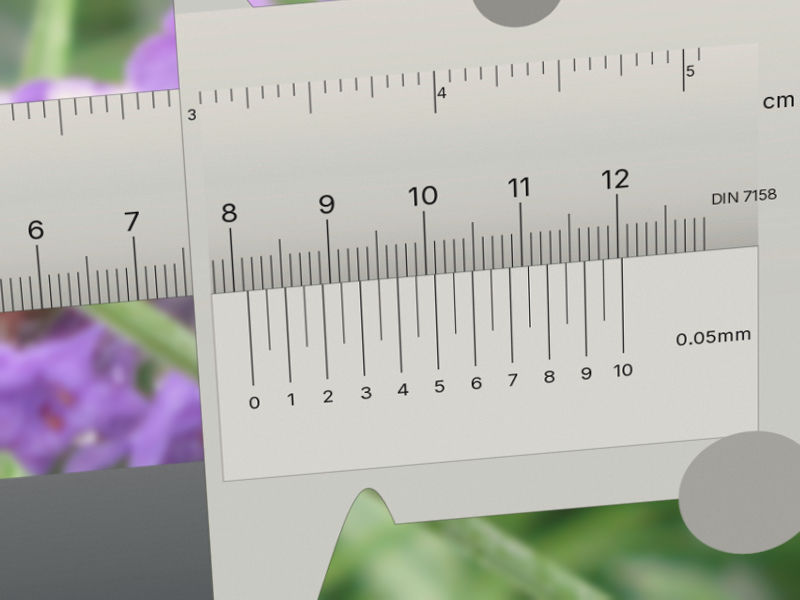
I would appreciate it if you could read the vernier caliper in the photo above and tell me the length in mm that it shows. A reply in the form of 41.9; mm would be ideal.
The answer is 81.4; mm
